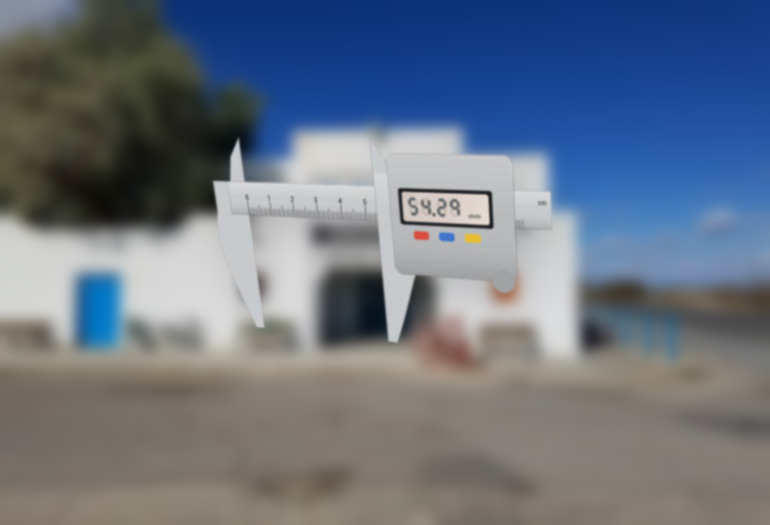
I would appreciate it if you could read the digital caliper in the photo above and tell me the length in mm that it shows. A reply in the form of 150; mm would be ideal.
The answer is 54.29; mm
